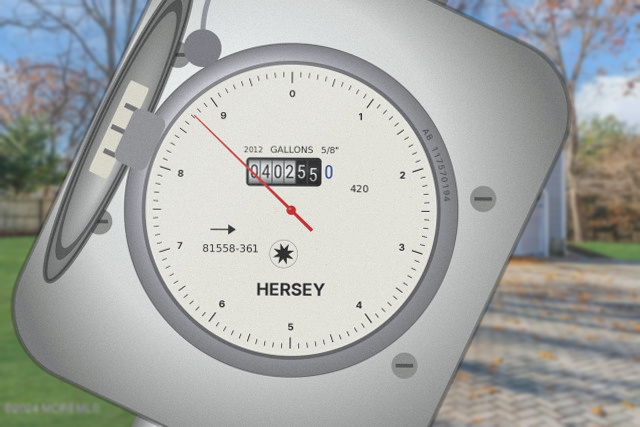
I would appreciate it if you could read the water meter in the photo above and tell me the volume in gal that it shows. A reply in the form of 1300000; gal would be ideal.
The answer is 402548.7; gal
